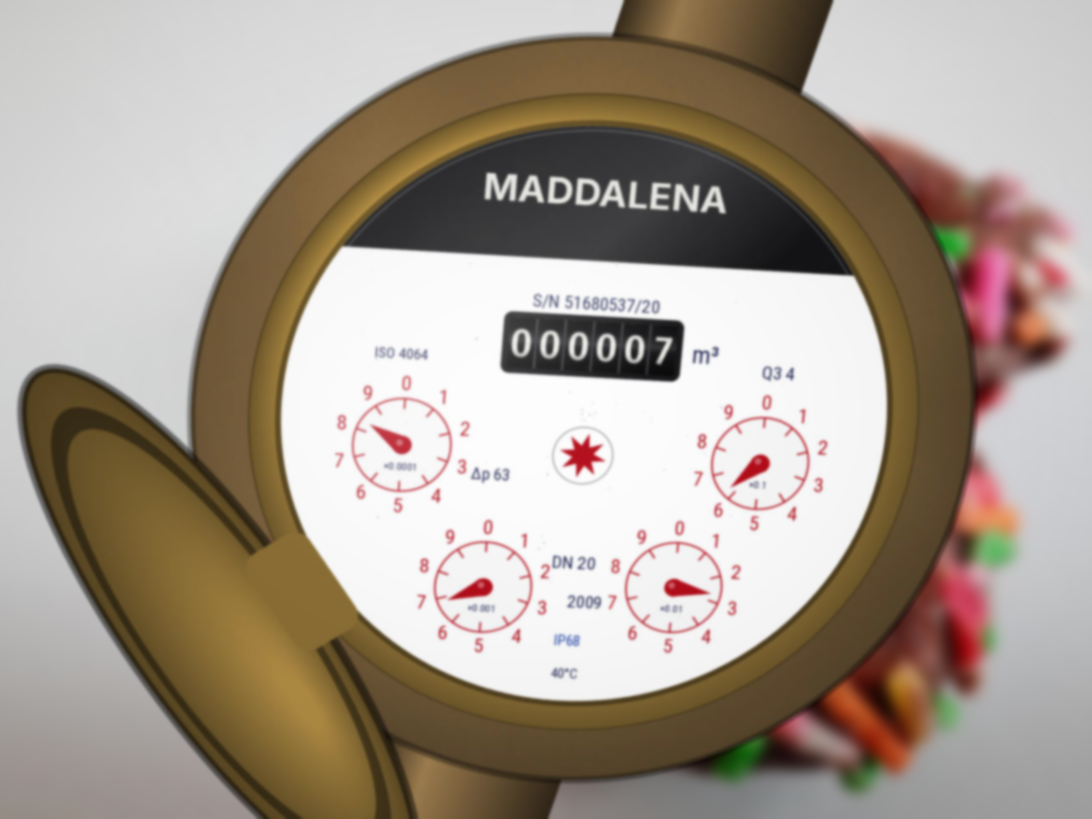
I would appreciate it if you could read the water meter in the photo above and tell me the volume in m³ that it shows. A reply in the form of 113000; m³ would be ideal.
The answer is 7.6268; m³
